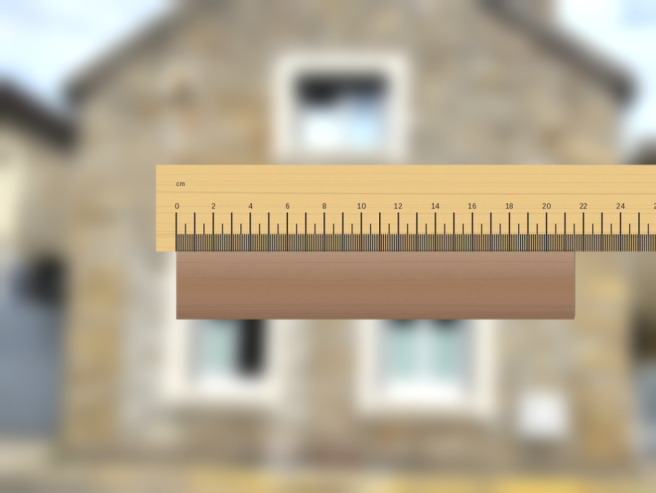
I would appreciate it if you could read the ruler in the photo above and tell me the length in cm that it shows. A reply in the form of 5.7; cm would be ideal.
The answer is 21.5; cm
